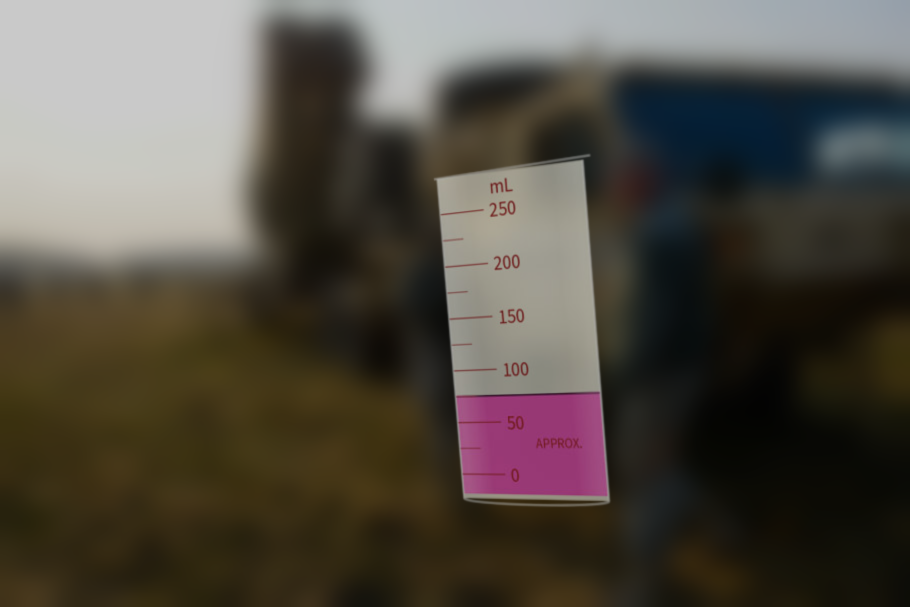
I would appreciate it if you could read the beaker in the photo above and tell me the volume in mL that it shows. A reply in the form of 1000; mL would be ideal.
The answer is 75; mL
